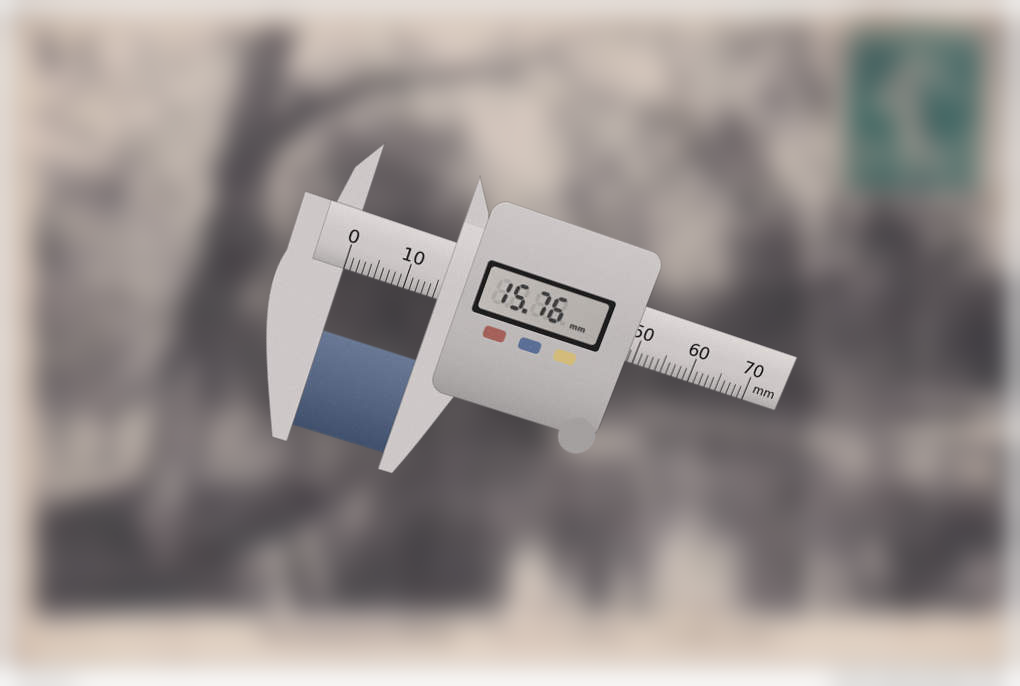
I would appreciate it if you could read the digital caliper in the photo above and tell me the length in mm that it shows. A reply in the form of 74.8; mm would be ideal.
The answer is 15.76; mm
